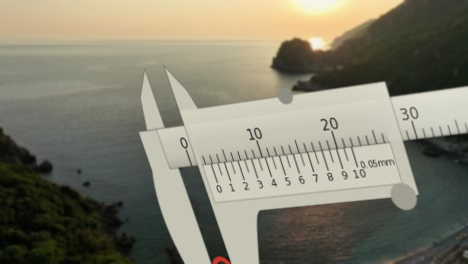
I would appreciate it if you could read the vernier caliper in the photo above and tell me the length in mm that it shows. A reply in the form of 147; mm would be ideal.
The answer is 2.8; mm
